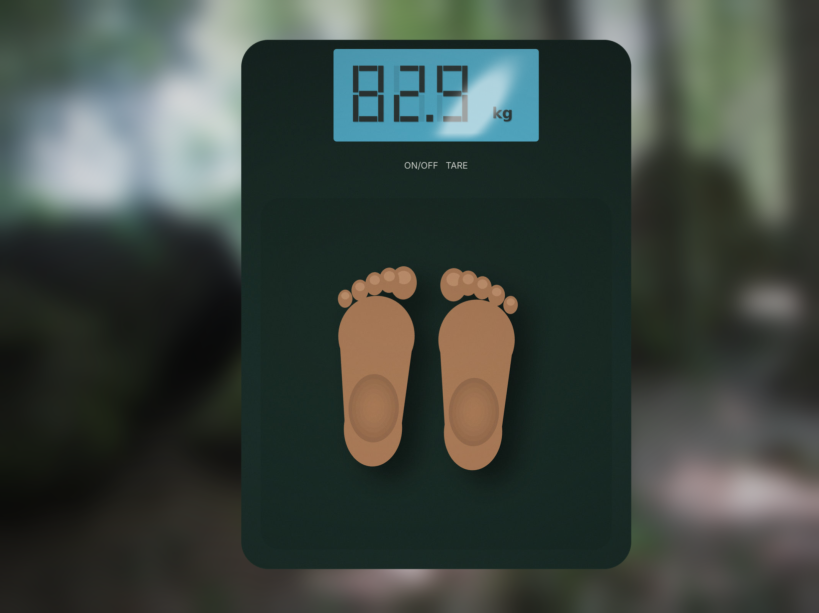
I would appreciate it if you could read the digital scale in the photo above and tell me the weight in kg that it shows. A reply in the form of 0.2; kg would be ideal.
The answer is 82.9; kg
